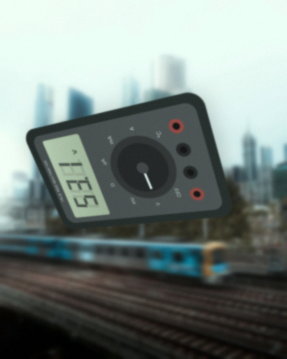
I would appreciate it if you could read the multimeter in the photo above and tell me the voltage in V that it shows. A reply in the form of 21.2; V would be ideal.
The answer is 53.1; V
